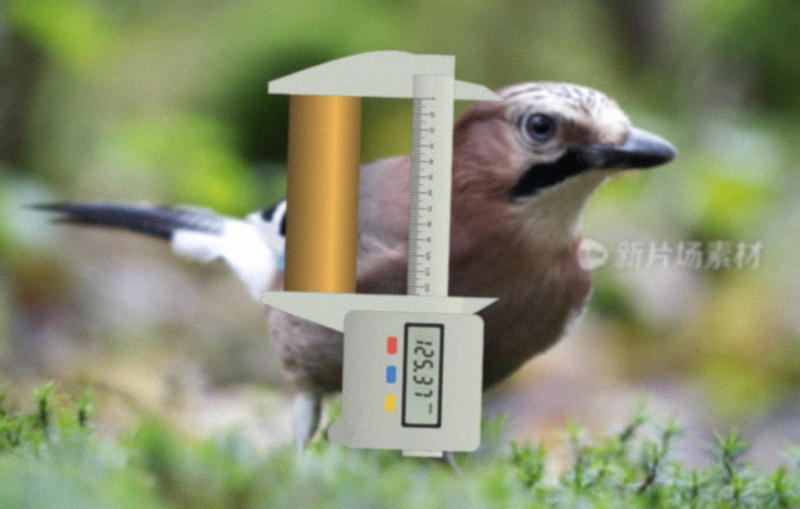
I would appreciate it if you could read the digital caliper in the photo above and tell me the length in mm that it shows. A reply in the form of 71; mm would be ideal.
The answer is 125.37; mm
